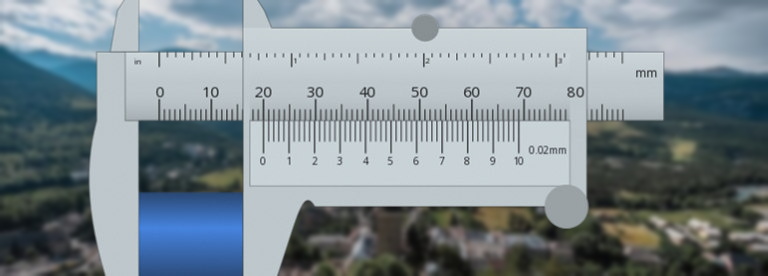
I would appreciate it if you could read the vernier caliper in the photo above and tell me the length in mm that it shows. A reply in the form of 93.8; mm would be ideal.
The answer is 20.0; mm
